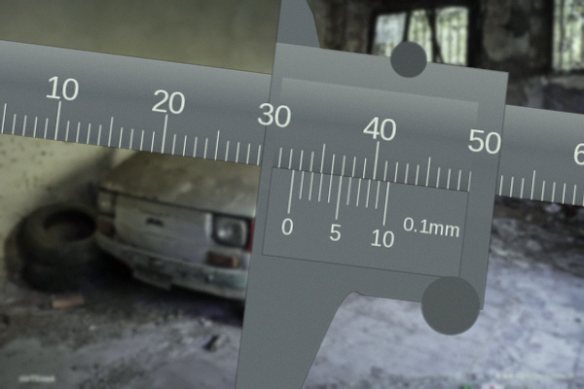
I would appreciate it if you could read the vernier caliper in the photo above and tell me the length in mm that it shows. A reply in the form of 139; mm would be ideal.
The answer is 32.4; mm
